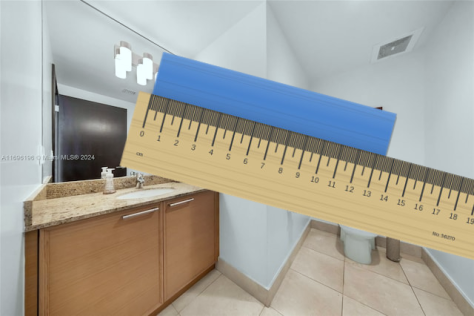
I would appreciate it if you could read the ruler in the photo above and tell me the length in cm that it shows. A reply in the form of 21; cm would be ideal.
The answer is 13.5; cm
